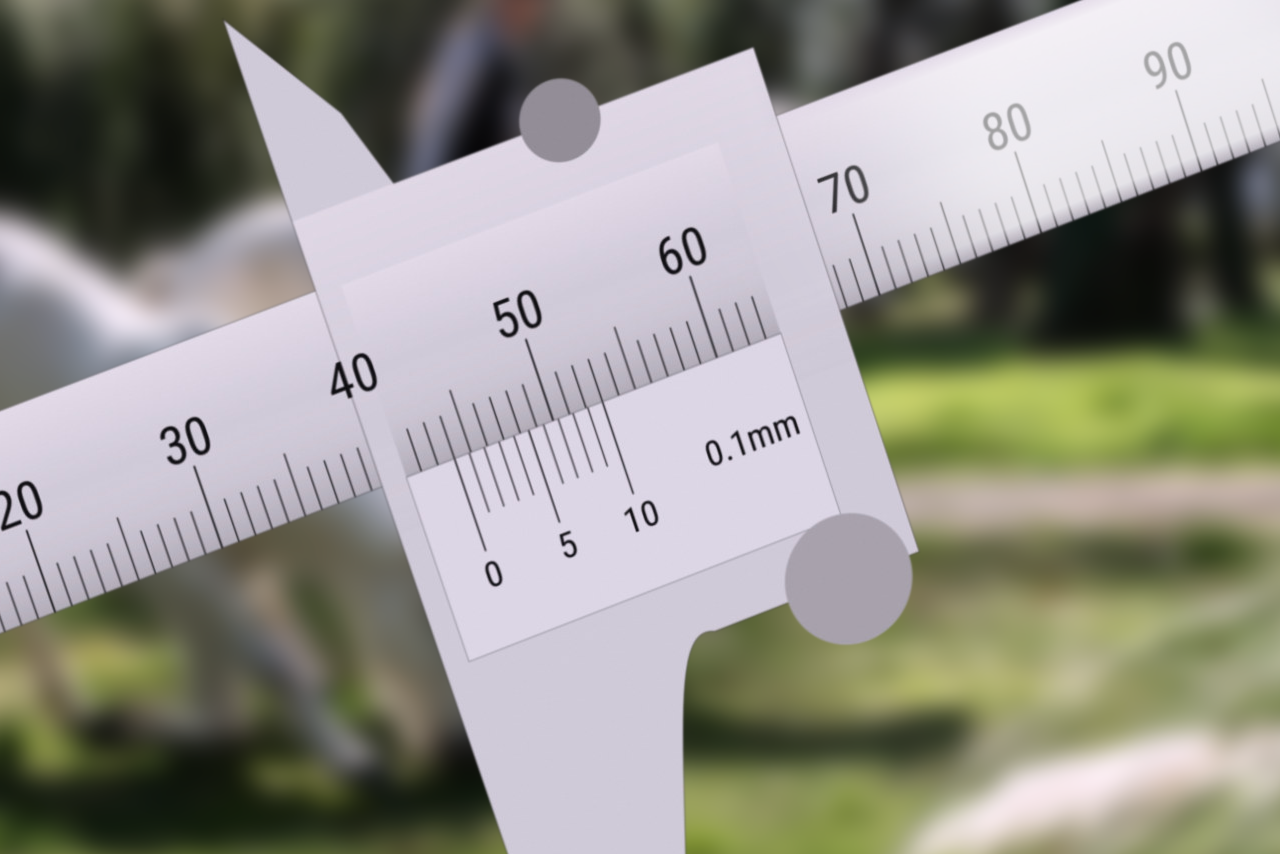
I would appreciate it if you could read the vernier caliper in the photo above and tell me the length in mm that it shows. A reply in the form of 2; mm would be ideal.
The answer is 44.0; mm
